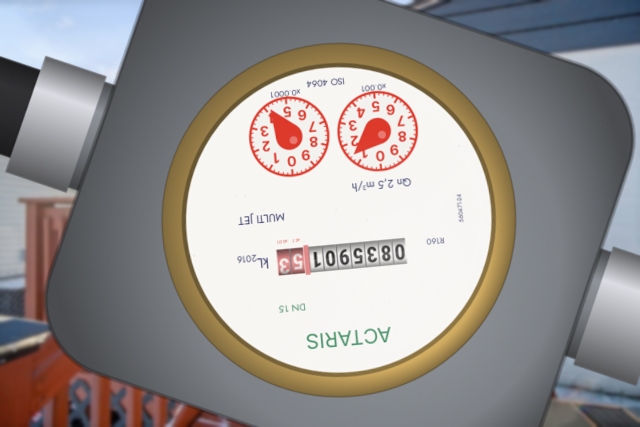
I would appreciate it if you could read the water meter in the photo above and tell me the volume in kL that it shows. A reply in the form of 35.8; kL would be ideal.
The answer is 835901.5314; kL
